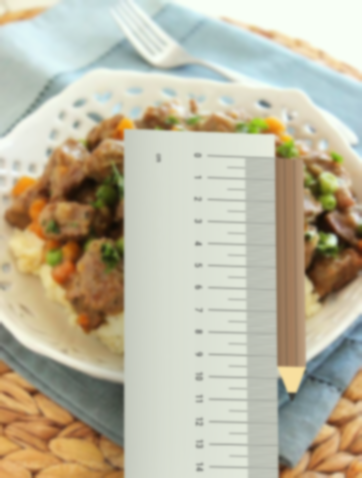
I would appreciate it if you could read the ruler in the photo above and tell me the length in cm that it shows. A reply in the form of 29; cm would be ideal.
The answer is 11; cm
